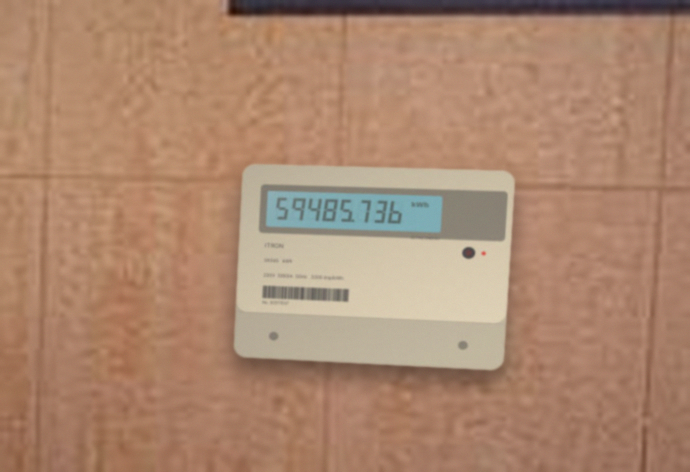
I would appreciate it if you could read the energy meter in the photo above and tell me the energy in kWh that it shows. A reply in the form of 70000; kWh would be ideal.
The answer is 59485.736; kWh
